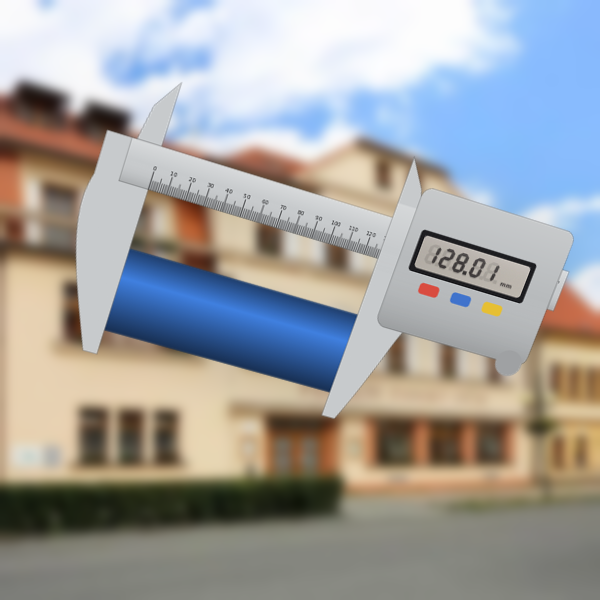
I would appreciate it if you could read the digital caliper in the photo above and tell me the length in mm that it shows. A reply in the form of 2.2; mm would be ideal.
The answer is 128.01; mm
